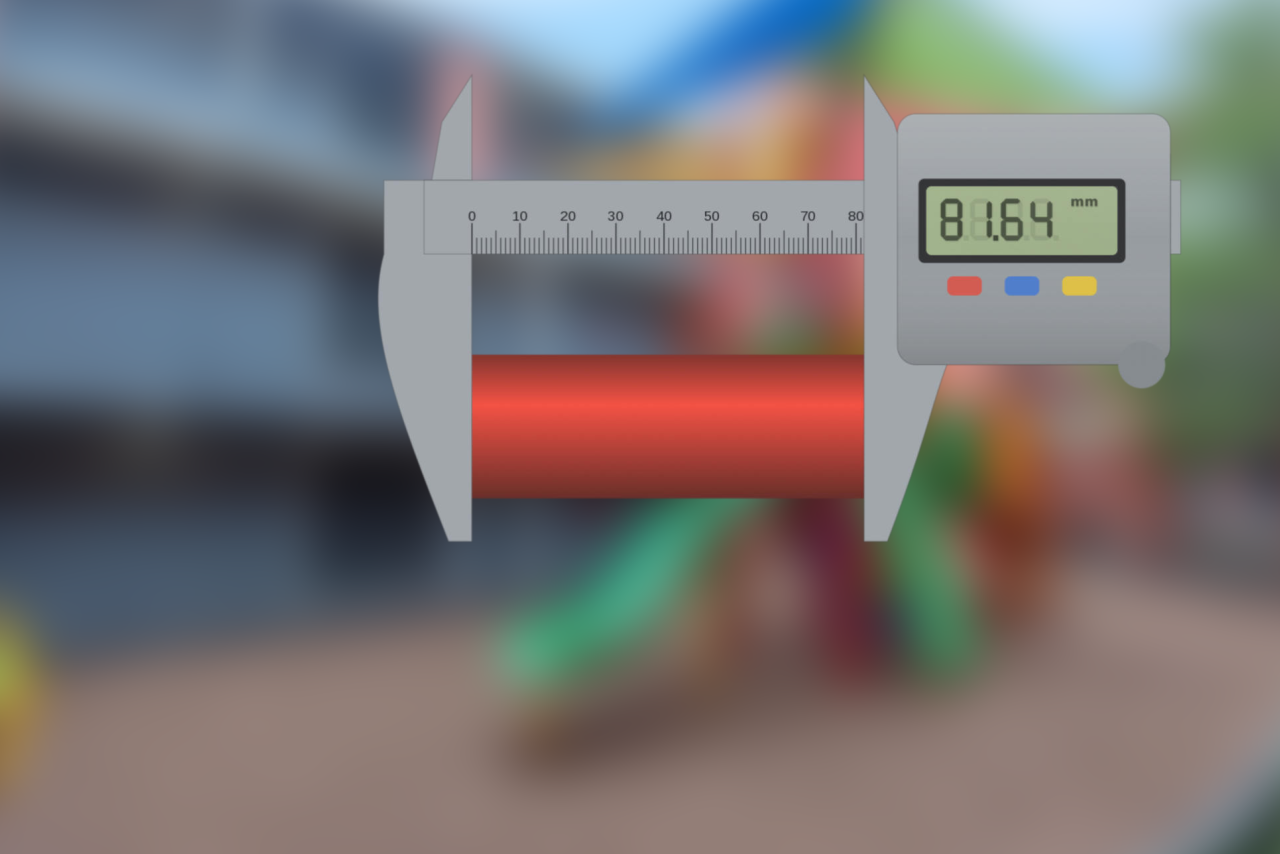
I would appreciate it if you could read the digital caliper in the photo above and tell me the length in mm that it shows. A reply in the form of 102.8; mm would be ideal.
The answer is 81.64; mm
